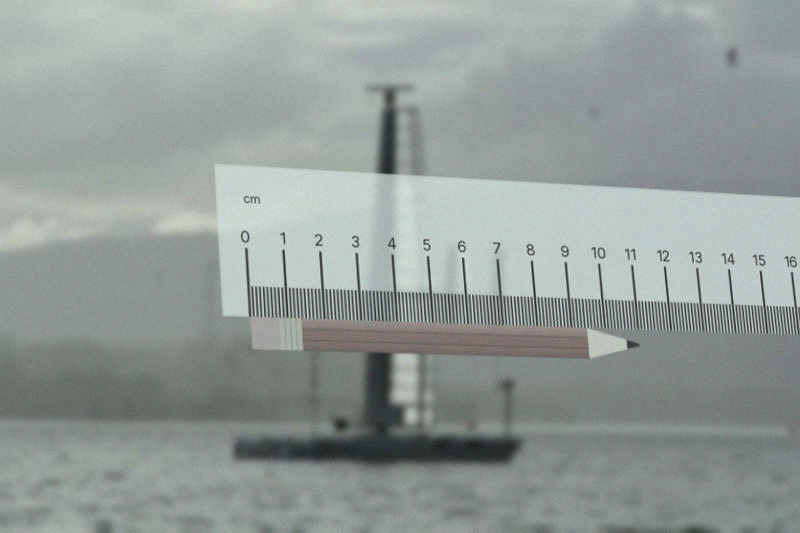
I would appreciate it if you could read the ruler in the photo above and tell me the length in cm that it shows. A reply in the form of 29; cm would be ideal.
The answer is 11; cm
